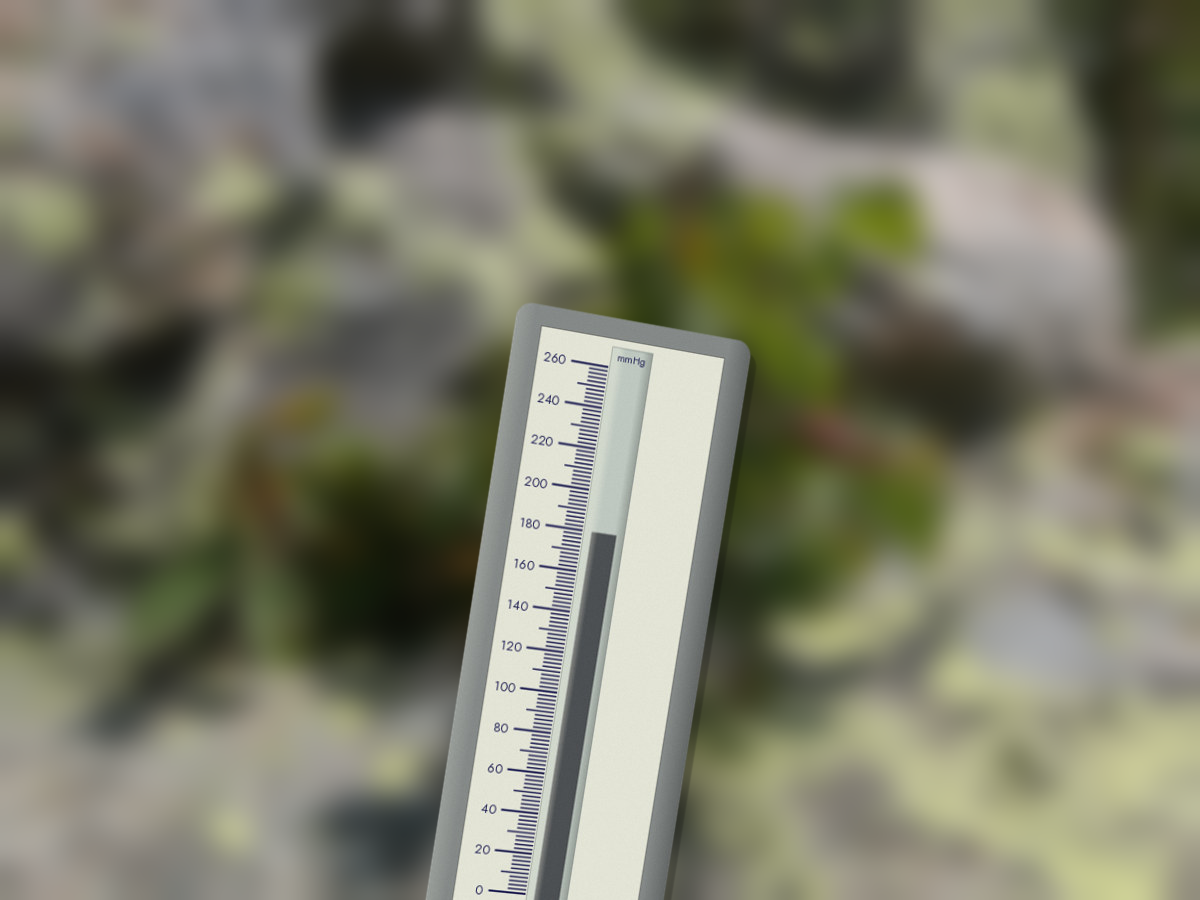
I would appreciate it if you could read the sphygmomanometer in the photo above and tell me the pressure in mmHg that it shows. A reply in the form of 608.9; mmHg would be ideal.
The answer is 180; mmHg
